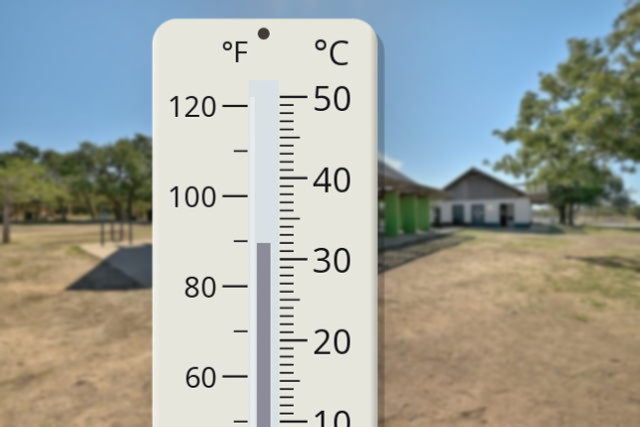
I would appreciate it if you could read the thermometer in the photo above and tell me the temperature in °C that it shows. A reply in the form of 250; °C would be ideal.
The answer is 32; °C
